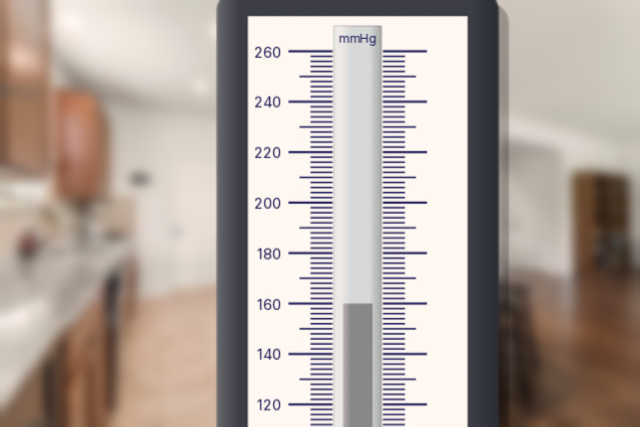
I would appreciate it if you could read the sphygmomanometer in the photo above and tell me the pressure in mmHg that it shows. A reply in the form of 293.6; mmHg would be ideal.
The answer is 160; mmHg
